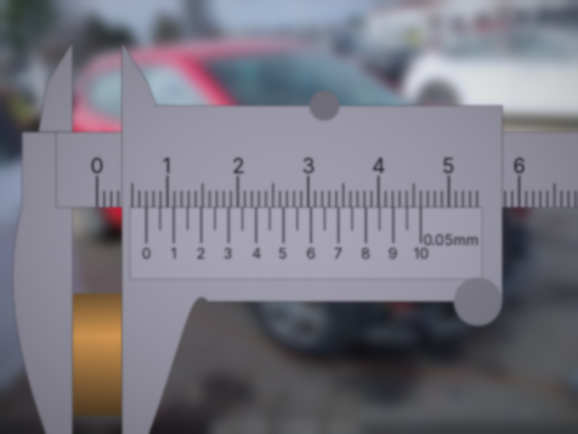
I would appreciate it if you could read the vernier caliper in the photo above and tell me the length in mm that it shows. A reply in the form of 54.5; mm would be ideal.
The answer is 7.0; mm
